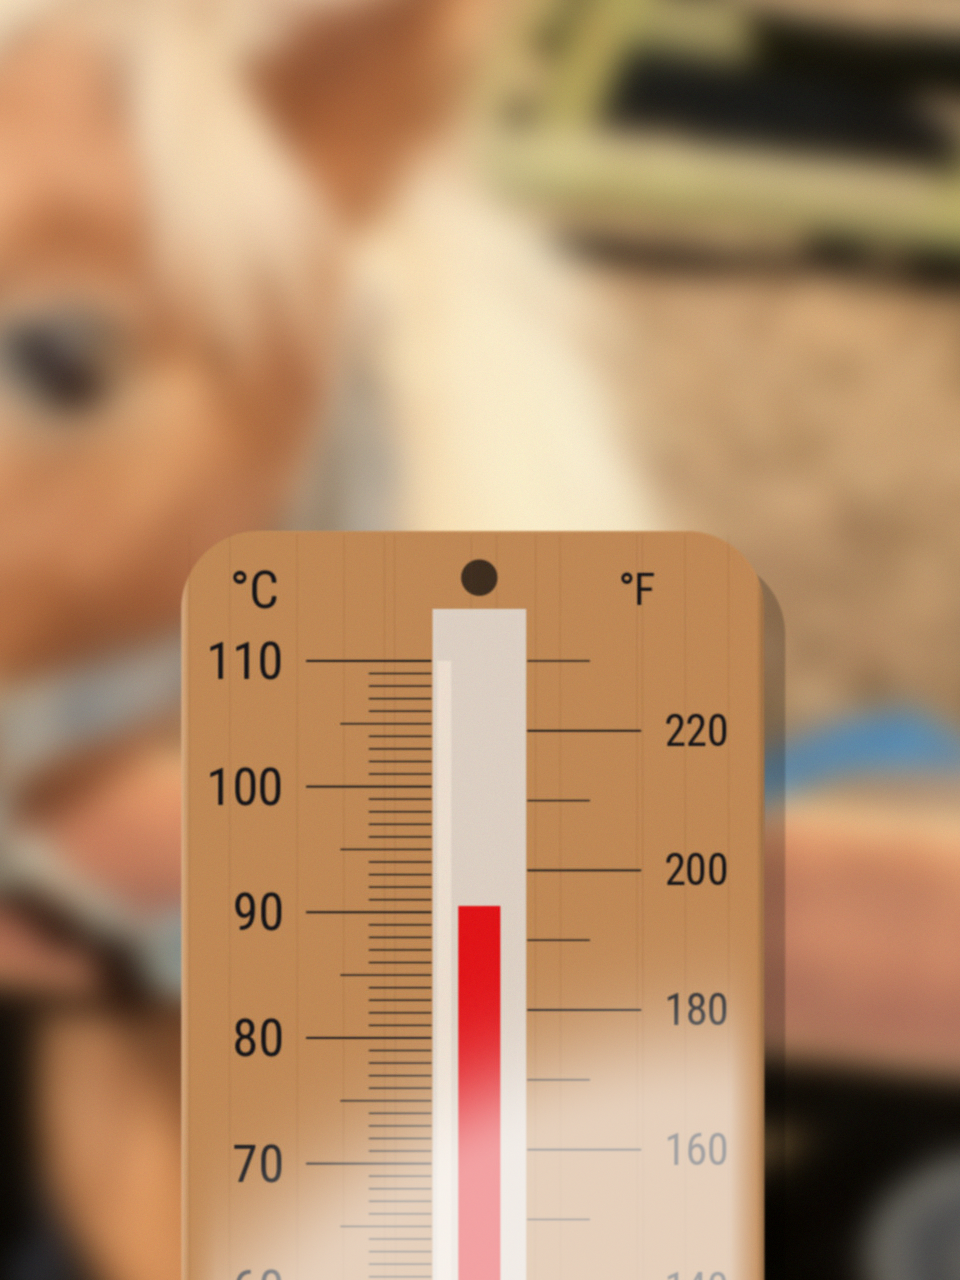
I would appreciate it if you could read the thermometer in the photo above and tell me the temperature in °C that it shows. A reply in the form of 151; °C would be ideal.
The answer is 90.5; °C
